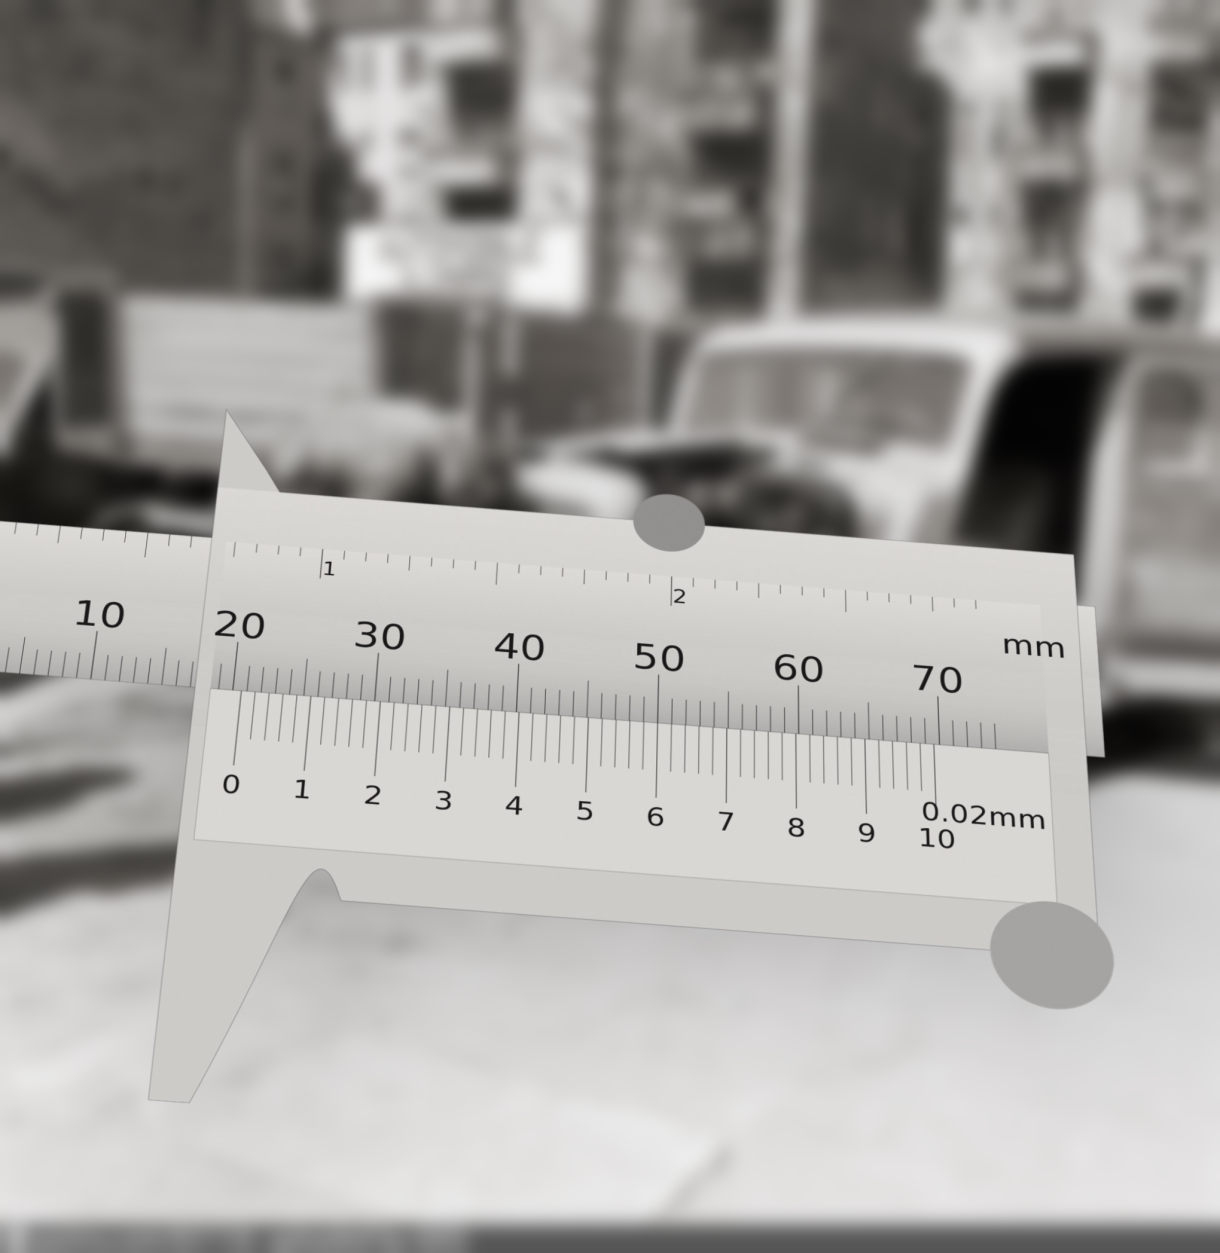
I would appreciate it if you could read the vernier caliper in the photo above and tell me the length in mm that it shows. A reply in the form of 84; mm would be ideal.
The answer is 20.6; mm
